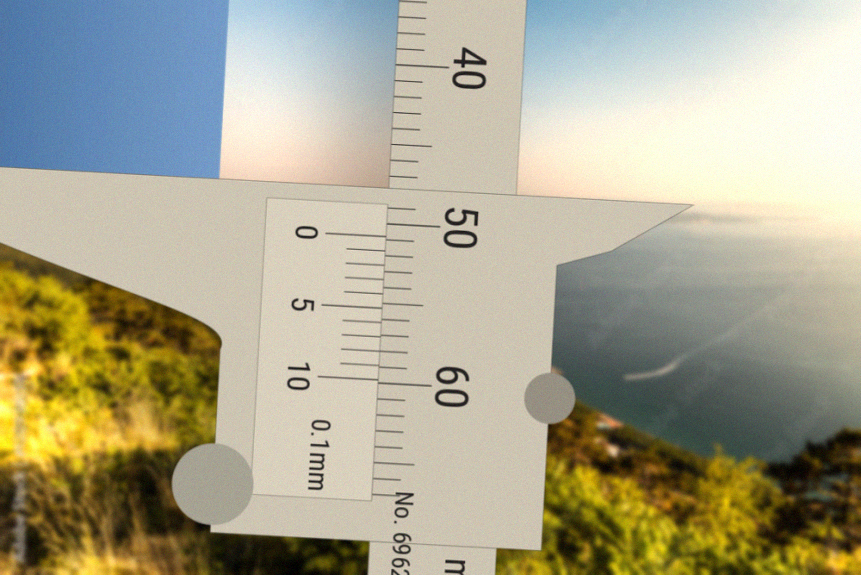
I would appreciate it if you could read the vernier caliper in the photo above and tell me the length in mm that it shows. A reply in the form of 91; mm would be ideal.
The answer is 50.8; mm
